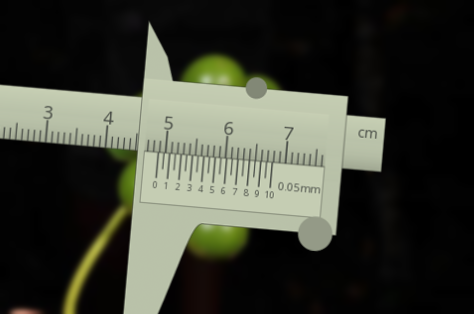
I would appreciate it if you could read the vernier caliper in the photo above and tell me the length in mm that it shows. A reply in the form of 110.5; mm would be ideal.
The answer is 48.8; mm
